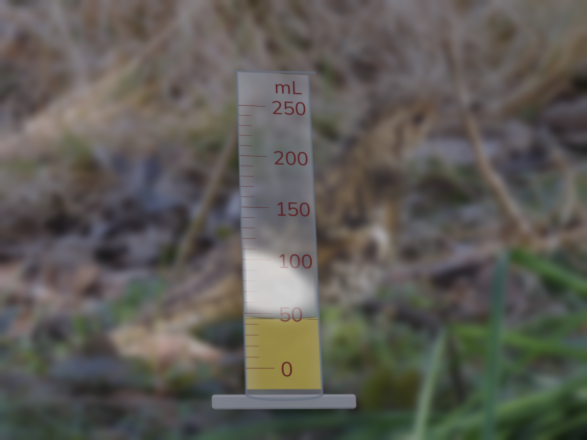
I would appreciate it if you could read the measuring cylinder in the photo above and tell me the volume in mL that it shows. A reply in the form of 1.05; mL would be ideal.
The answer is 45; mL
